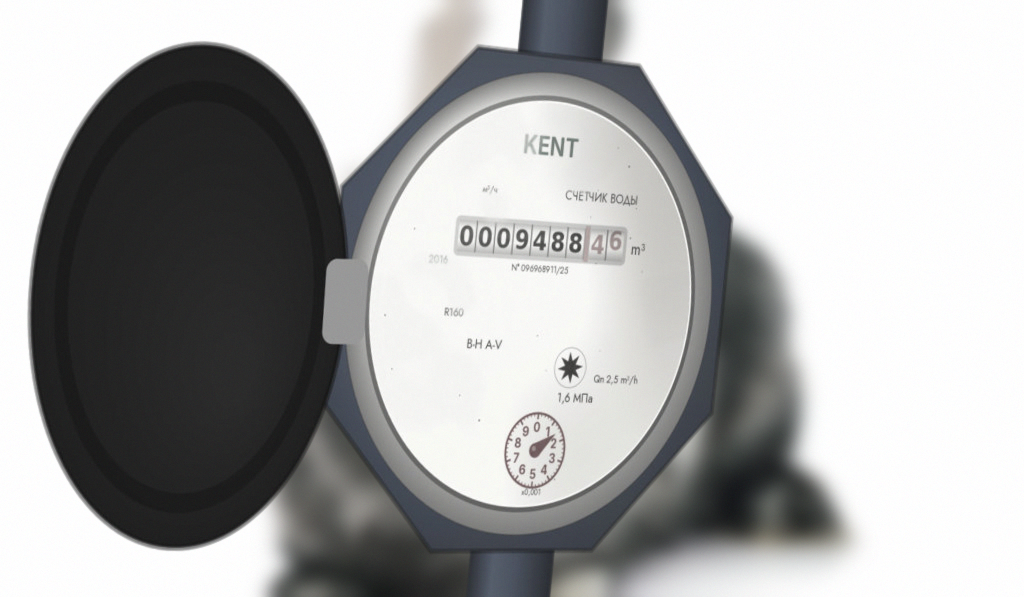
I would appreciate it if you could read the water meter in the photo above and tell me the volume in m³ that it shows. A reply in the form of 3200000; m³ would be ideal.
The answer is 9488.461; m³
